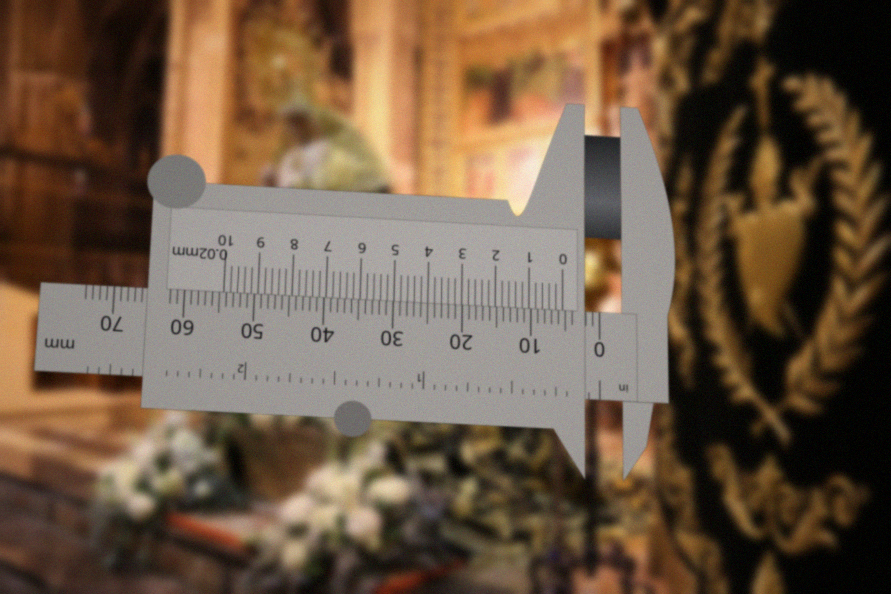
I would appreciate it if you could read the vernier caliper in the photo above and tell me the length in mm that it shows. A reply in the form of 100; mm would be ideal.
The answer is 5.4; mm
